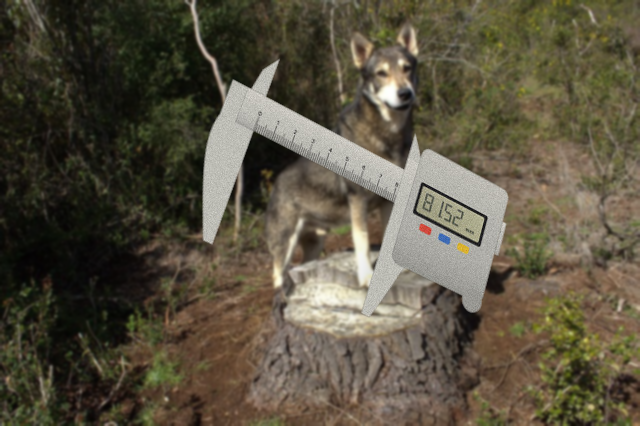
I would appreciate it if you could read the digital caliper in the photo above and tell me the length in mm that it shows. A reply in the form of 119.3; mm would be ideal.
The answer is 81.52; mm
